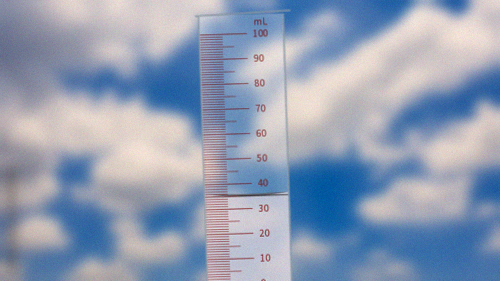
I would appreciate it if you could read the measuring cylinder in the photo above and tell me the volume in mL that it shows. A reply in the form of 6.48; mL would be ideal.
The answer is 35; mL
